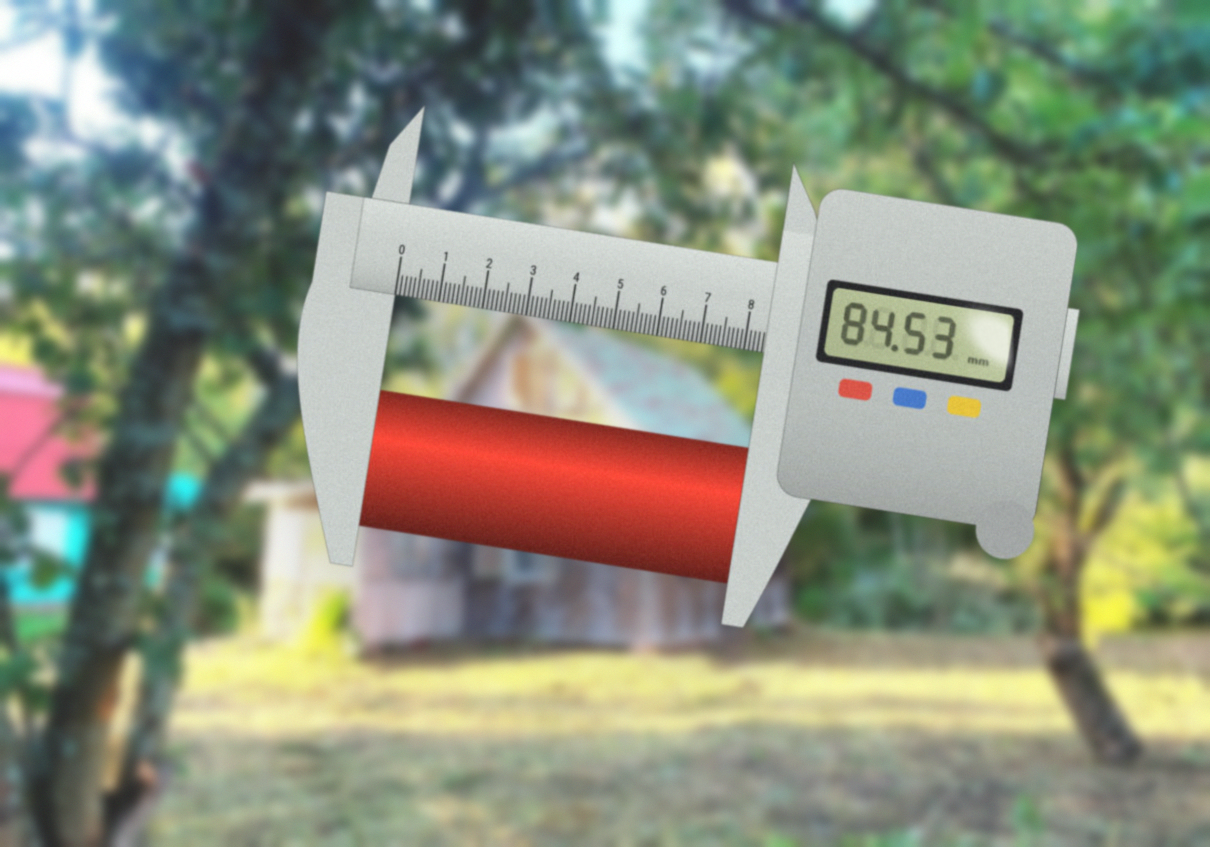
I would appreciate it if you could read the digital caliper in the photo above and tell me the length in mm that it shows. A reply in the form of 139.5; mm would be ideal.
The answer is 84.53; mm
